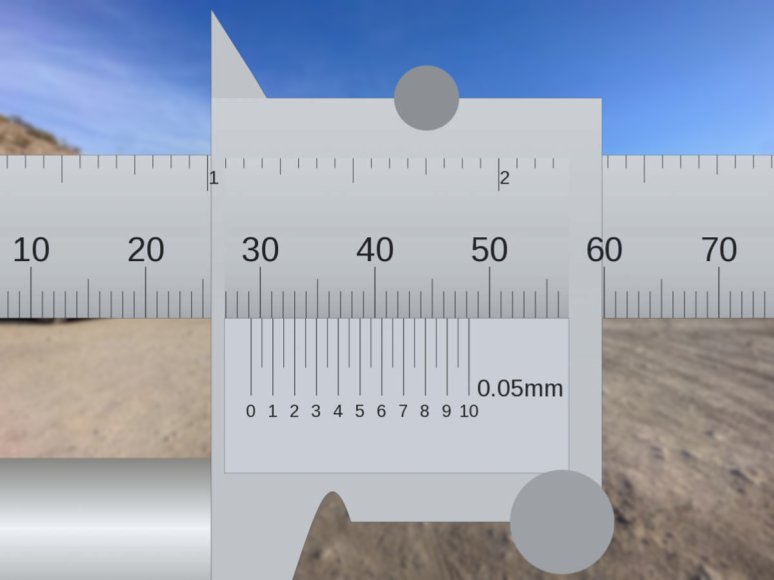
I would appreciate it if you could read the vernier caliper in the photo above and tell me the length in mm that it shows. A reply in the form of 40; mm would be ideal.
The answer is 29.2; mm
